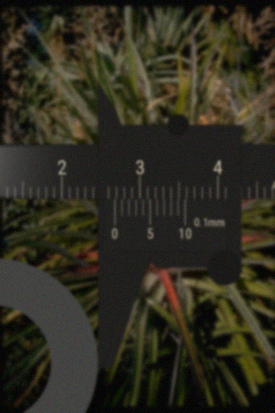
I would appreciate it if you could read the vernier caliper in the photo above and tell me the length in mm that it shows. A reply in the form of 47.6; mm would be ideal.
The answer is 26.8; mm
